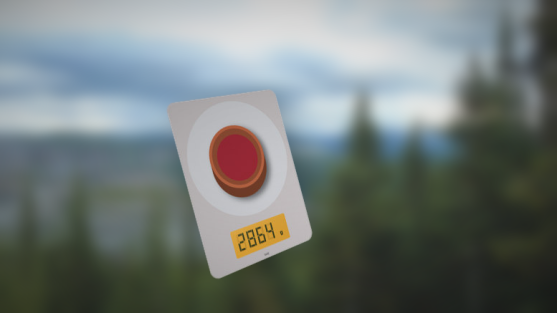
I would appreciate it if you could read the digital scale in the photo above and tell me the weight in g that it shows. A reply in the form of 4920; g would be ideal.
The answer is 2864; g
